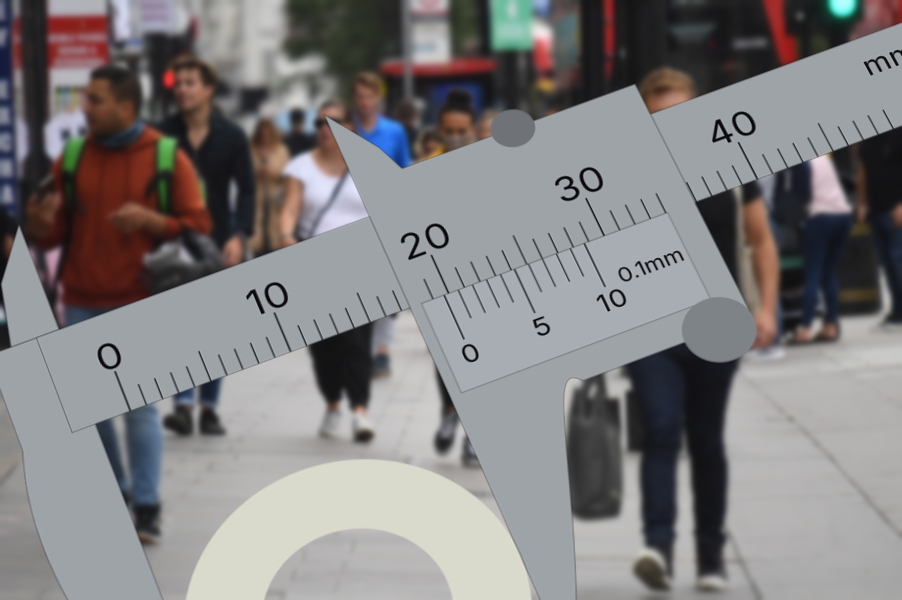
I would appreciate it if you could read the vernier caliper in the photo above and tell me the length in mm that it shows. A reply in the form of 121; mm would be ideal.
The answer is 19.7; mm
